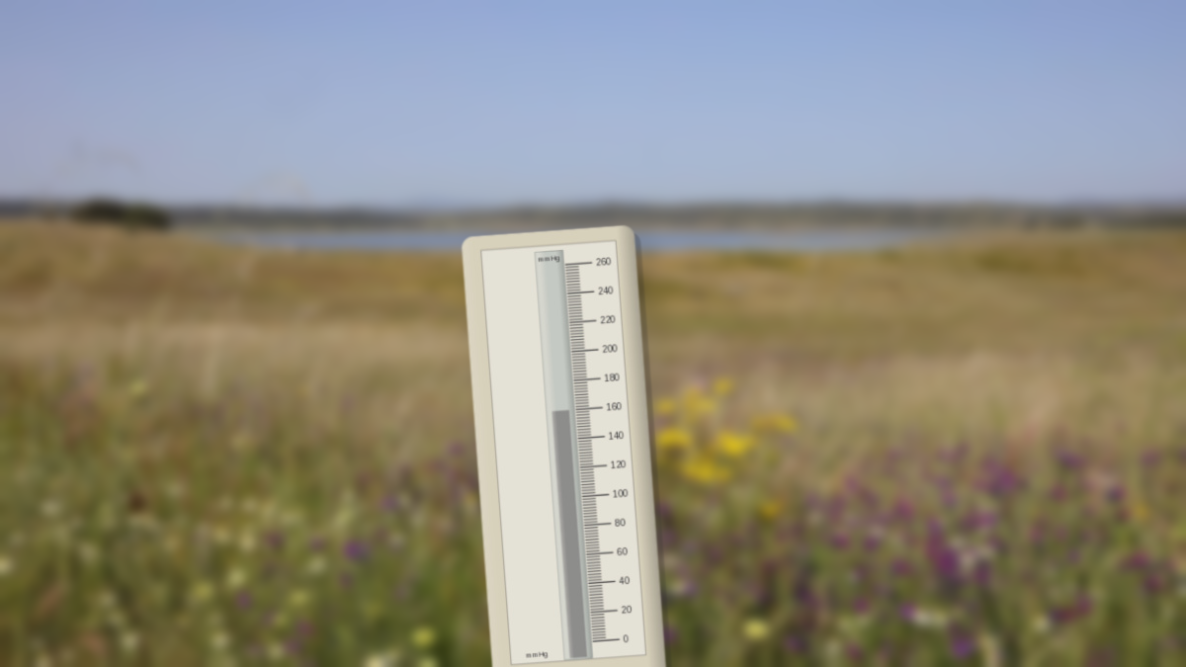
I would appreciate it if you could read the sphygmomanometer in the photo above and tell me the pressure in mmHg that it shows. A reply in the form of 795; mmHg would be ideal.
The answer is 160; mmHg
